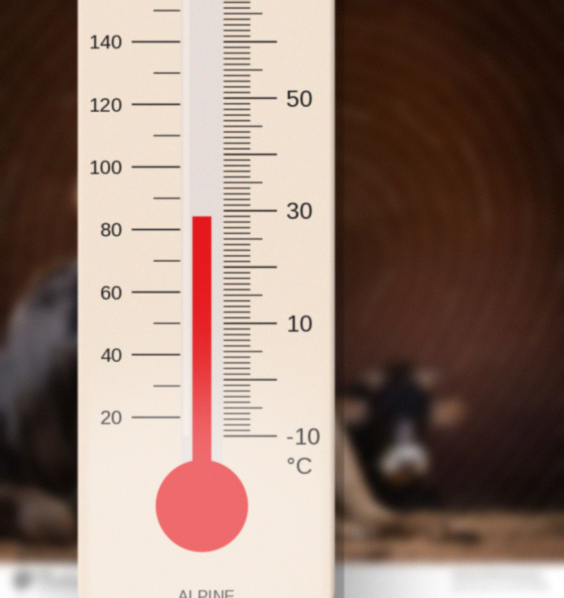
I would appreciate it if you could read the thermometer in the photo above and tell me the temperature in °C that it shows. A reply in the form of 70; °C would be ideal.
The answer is 29; °C
